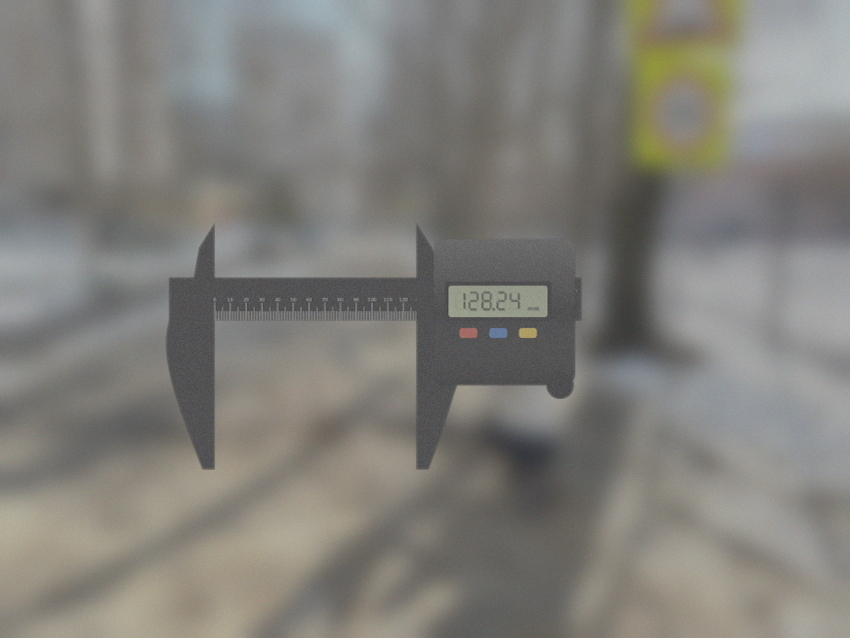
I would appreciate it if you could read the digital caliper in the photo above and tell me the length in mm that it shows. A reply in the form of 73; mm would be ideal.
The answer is 128.24; mm
